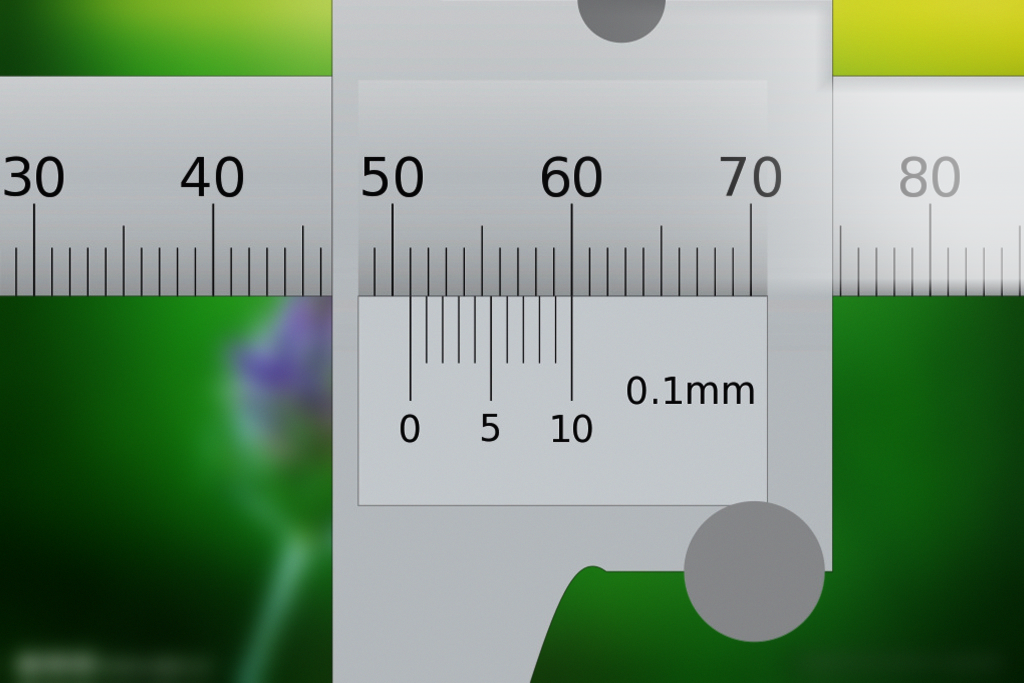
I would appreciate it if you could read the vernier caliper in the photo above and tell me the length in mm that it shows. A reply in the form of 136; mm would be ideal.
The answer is 51.0; mm
